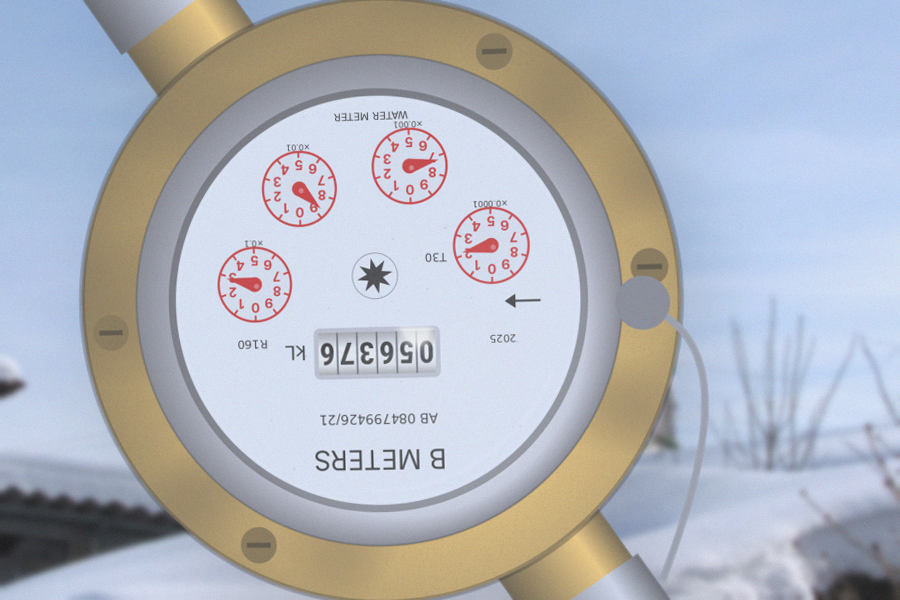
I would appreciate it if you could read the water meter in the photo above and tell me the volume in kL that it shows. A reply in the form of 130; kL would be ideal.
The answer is 56376.2872; kL
